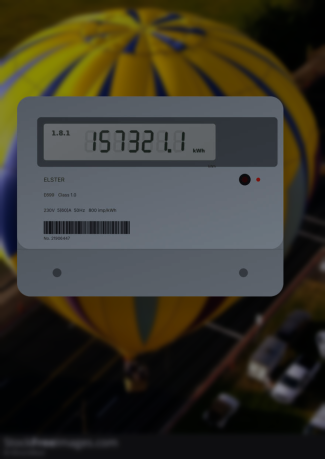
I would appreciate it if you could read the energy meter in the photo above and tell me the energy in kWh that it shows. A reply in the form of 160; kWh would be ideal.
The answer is 157321.1; kWh
